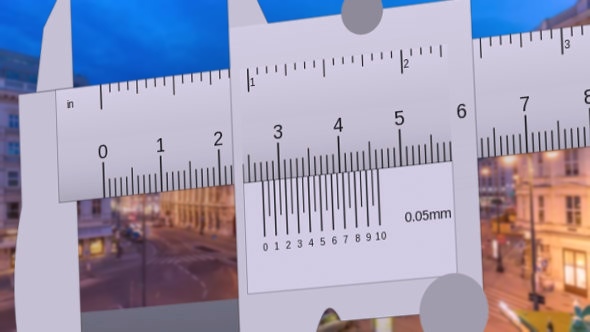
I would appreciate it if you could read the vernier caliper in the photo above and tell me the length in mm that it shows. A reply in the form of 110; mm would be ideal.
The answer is 27.2; mm
